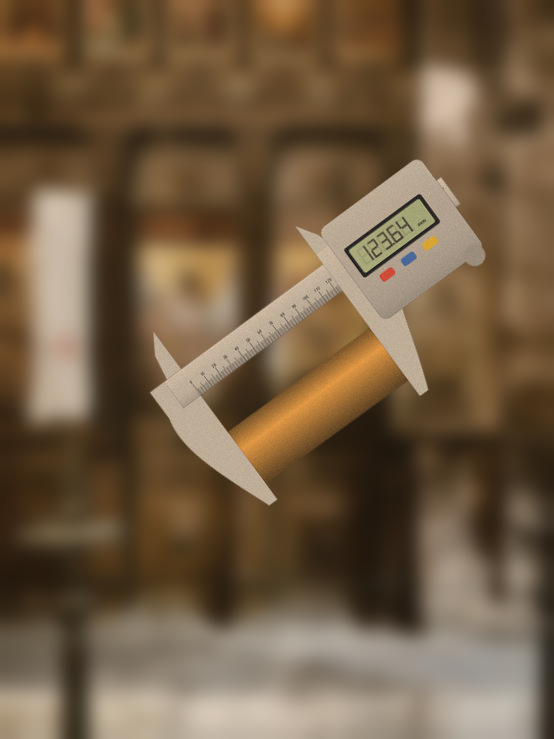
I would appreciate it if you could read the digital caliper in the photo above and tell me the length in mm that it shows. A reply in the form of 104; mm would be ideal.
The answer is 123.64; mm
